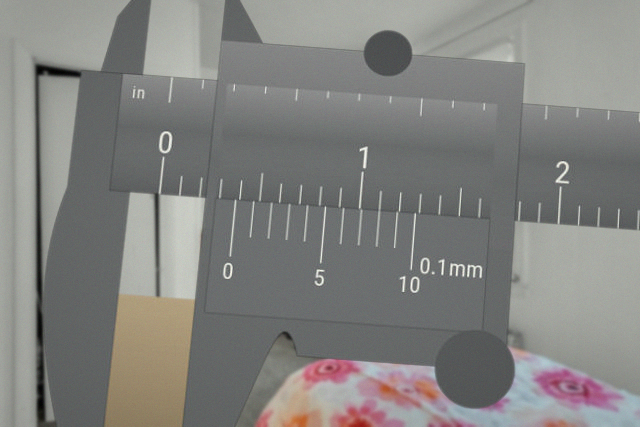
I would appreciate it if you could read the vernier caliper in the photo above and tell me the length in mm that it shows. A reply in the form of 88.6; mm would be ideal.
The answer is 3.8; mm
